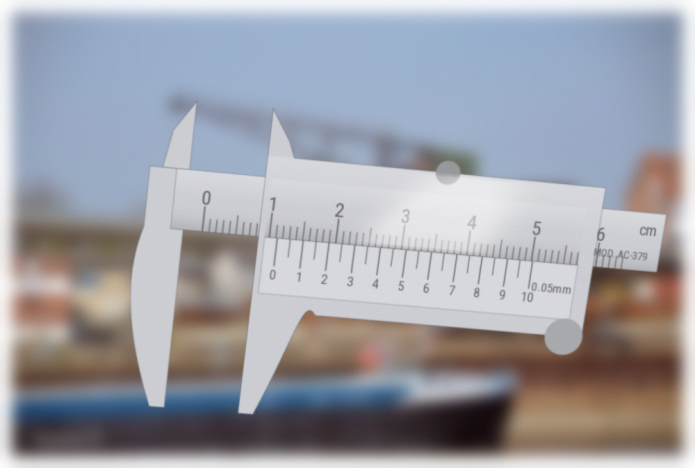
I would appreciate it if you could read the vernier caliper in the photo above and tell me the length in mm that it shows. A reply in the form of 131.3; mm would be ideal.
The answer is 11.2; mm
